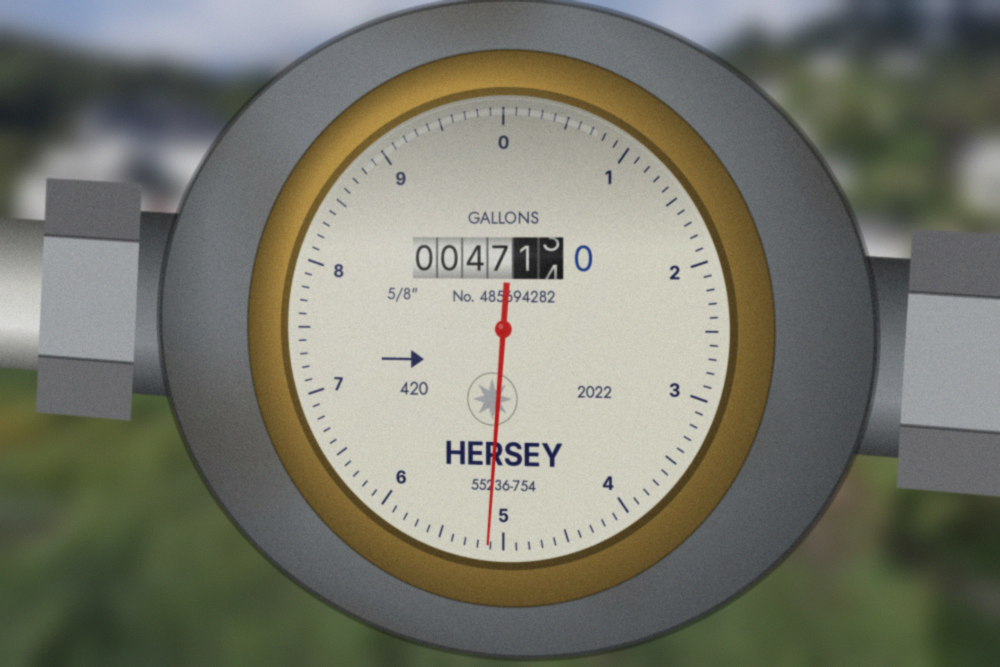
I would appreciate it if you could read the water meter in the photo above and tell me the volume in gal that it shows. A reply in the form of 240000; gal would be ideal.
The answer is 47135.1; gal
